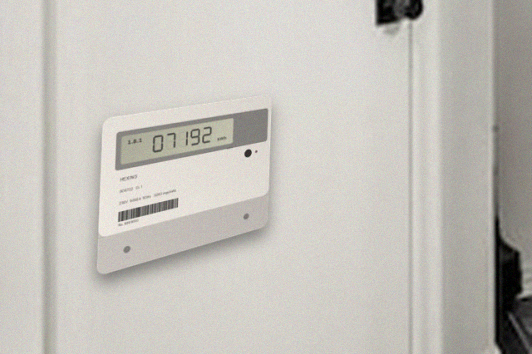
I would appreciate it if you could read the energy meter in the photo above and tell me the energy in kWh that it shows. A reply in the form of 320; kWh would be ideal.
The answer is 7192; kWh
